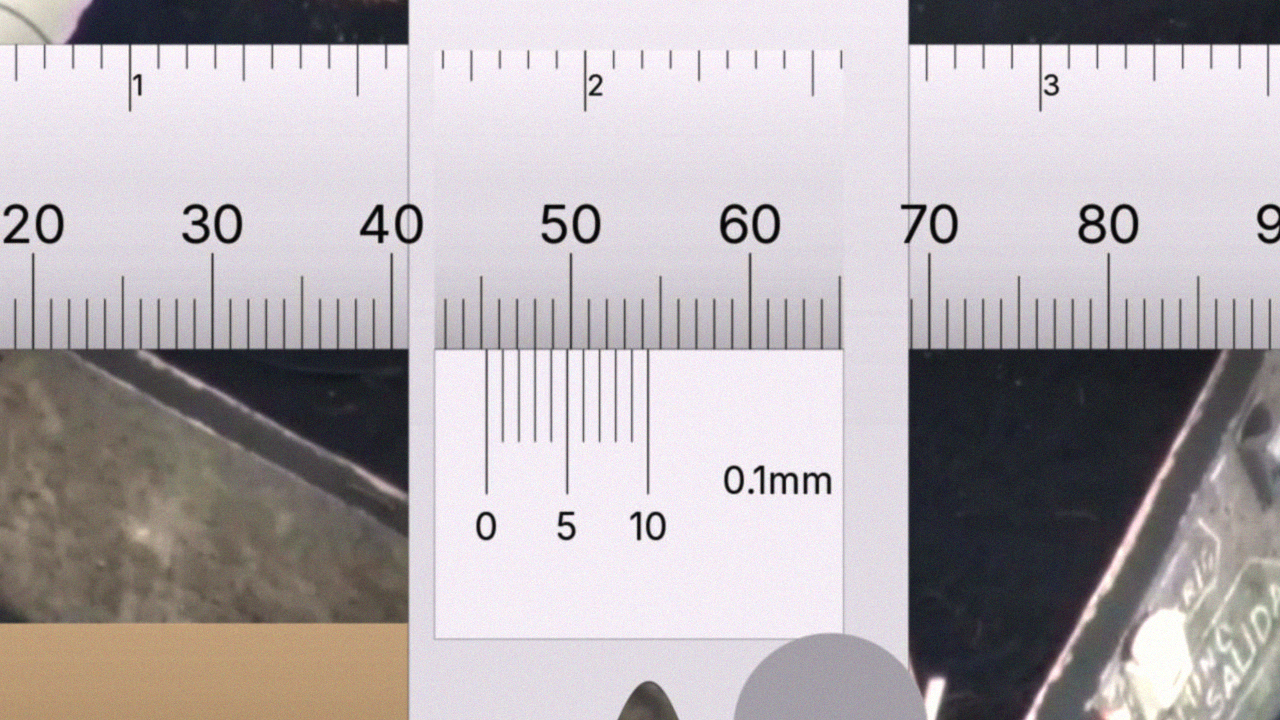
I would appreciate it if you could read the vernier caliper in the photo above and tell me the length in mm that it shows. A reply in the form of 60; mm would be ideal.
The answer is 45.3; mm
